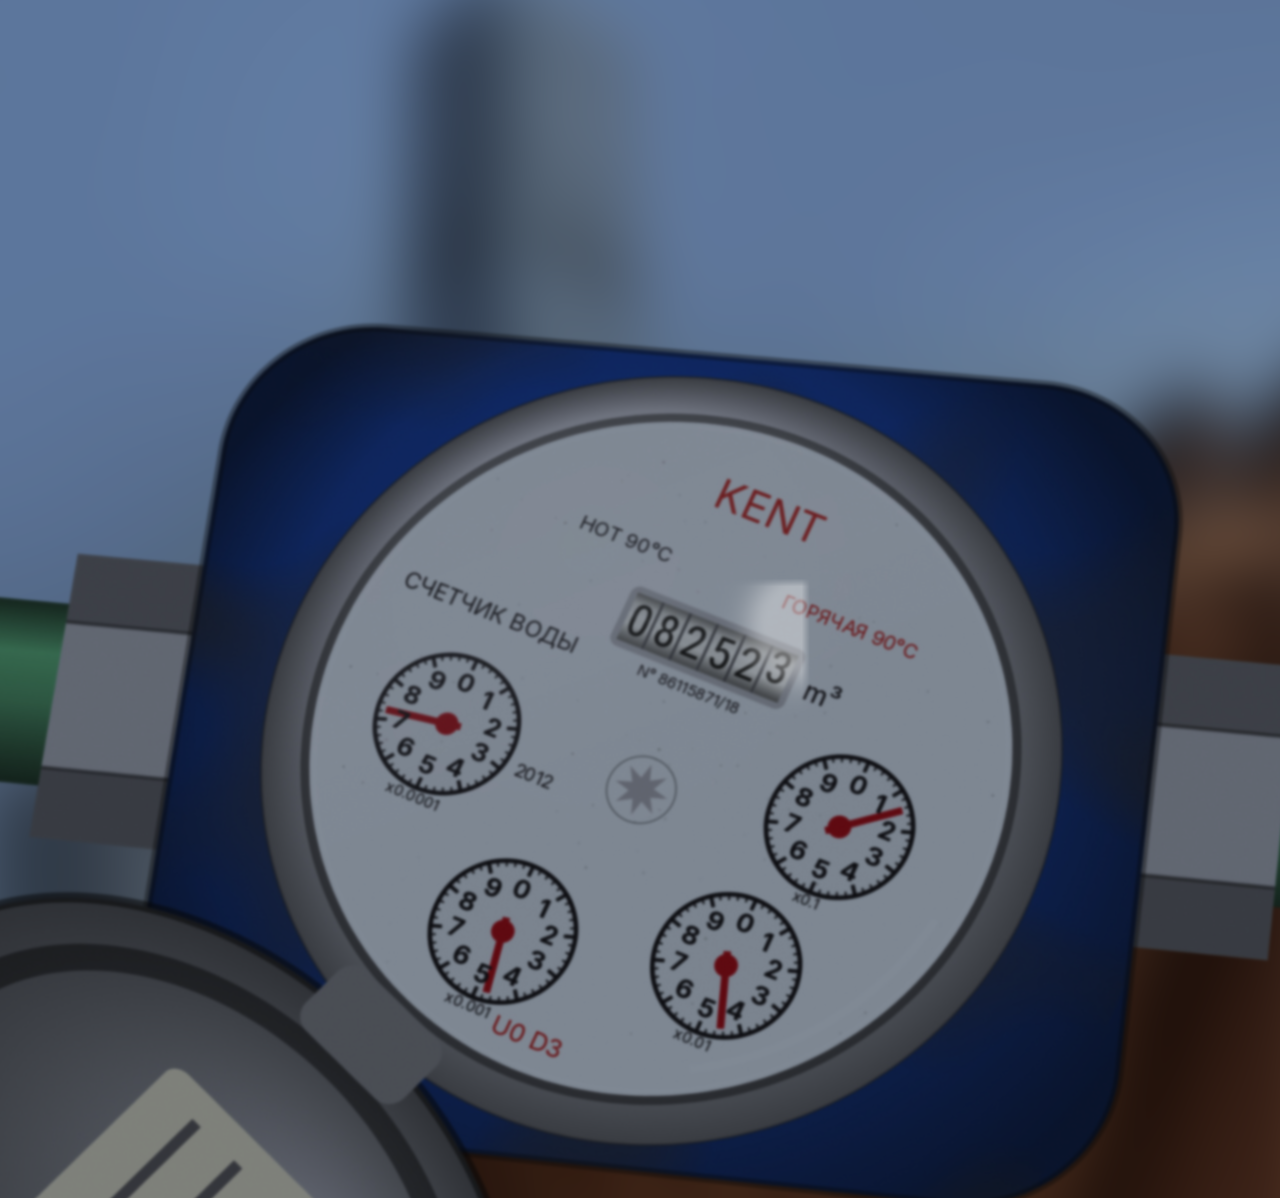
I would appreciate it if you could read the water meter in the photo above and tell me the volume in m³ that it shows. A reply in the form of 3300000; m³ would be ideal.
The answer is 82523.1447; m³
